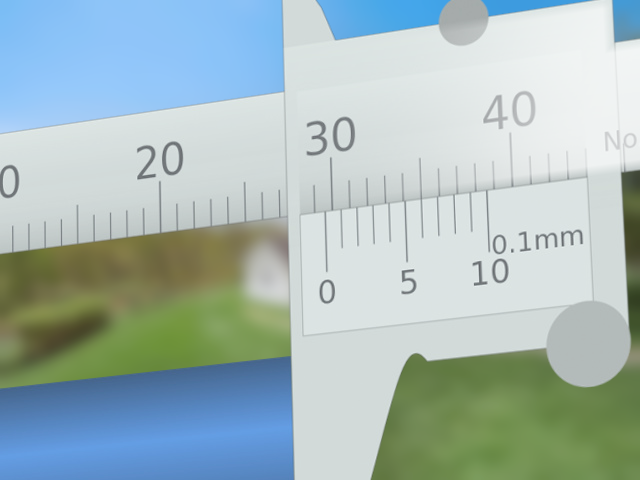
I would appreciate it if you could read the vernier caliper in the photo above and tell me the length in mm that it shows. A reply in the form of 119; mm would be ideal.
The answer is 29.6; mm
